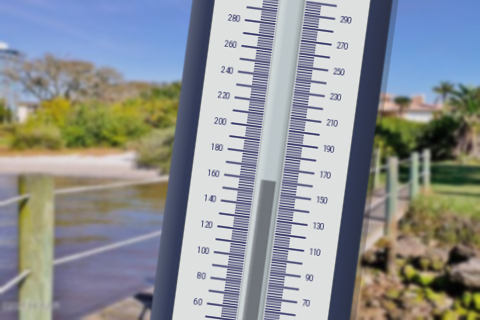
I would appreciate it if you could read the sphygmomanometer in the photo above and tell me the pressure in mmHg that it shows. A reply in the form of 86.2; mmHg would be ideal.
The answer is 160; mmHg
